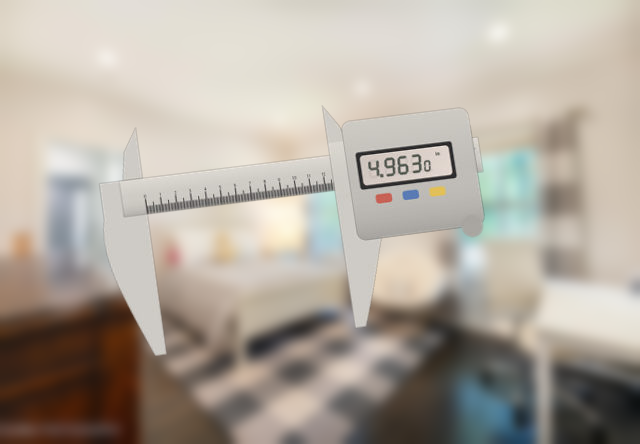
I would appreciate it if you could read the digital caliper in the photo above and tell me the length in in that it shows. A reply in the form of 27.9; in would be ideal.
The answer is 4.9630; in
